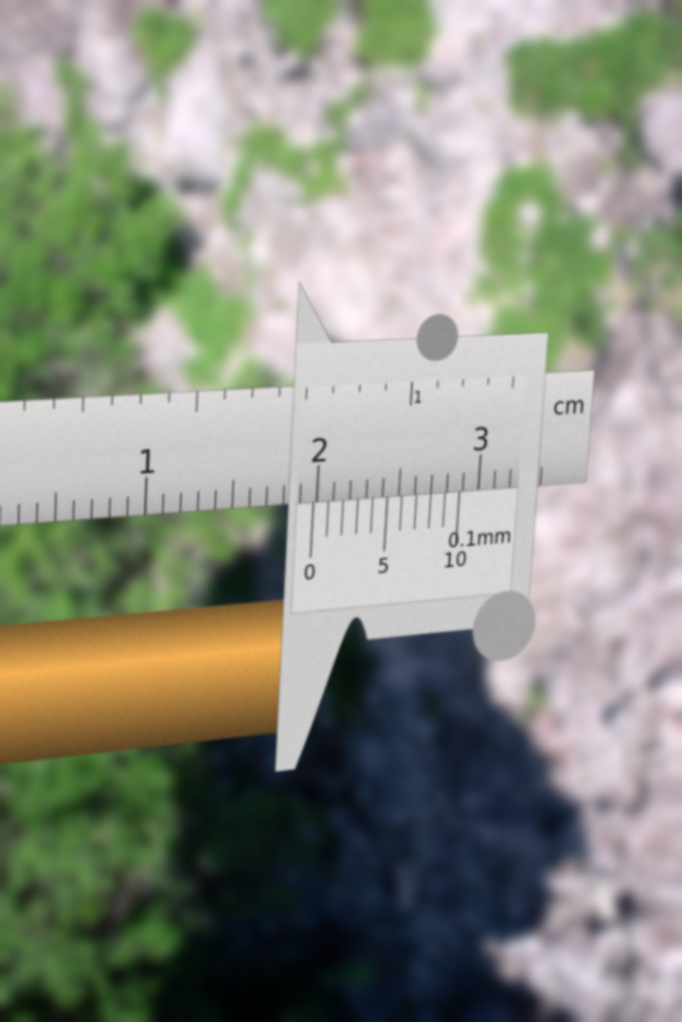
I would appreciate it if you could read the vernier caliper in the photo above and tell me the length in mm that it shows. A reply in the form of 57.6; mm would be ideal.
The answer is 19.8; mm
